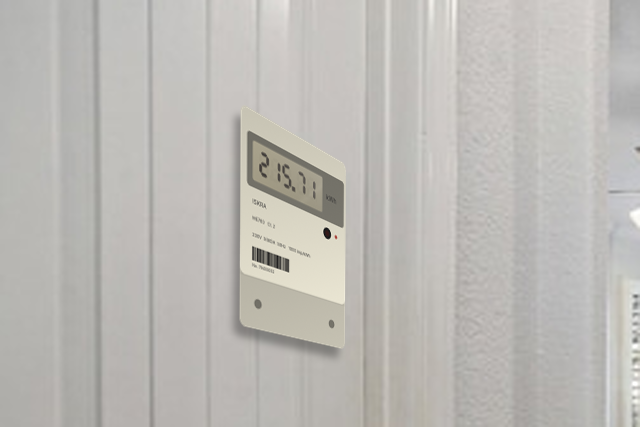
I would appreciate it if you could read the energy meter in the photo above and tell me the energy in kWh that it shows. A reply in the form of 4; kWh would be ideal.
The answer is 215.71; kWh
